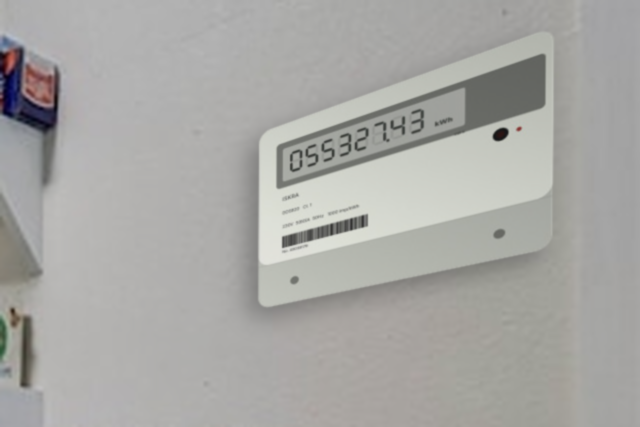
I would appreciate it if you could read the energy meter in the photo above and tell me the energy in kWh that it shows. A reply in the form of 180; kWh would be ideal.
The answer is 55327.43; kWh
